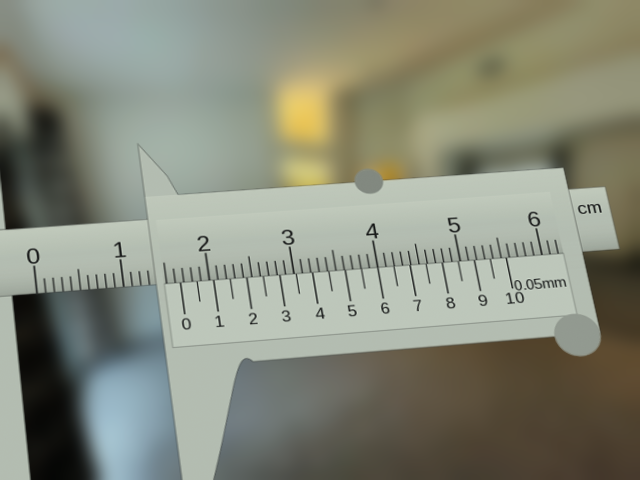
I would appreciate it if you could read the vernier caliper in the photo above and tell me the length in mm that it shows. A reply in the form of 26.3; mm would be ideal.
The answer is 16.6; mm
